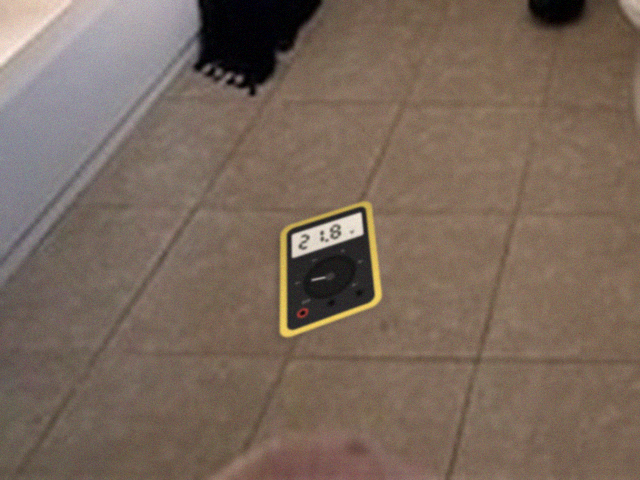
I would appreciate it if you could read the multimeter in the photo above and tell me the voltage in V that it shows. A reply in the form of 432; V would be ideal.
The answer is 21.8; V
